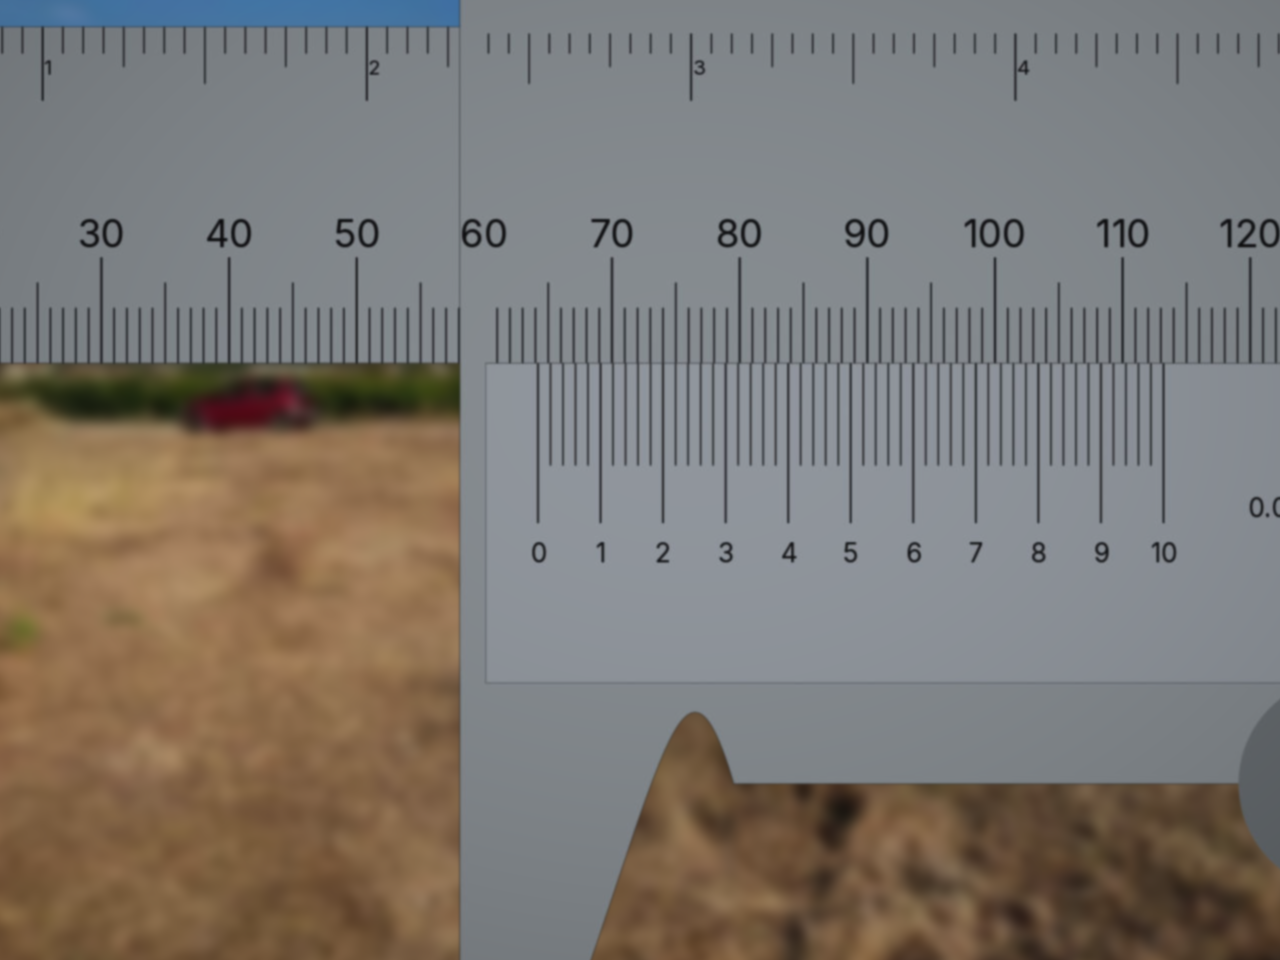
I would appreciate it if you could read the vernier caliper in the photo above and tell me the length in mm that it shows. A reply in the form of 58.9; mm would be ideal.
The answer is 64.2; mm
